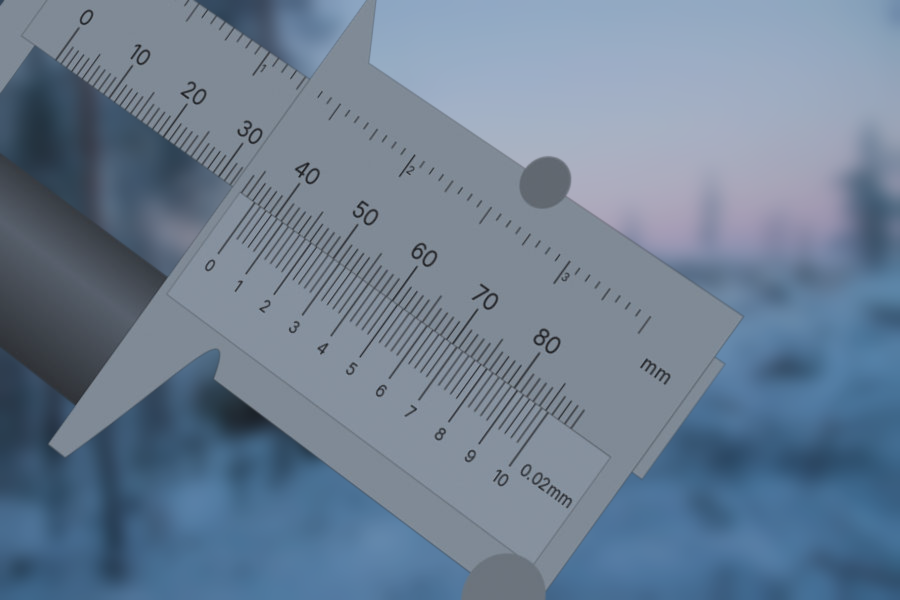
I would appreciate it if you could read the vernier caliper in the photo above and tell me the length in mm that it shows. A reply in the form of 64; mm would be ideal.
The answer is 36.4; mm
